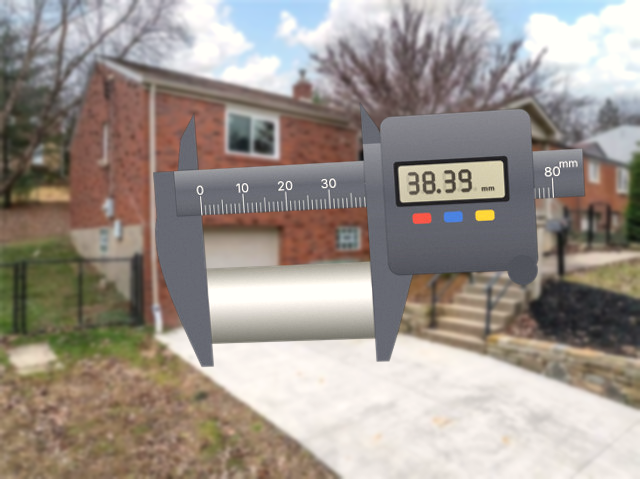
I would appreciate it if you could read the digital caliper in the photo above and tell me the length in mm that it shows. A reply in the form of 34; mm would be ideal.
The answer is 38.39; mm
